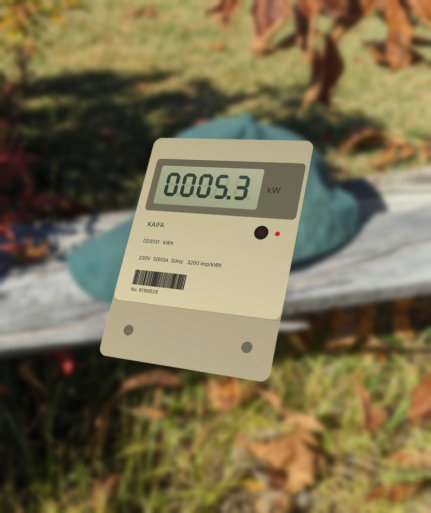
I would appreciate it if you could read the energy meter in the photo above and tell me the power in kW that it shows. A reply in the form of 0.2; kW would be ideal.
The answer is 5.3; kW
